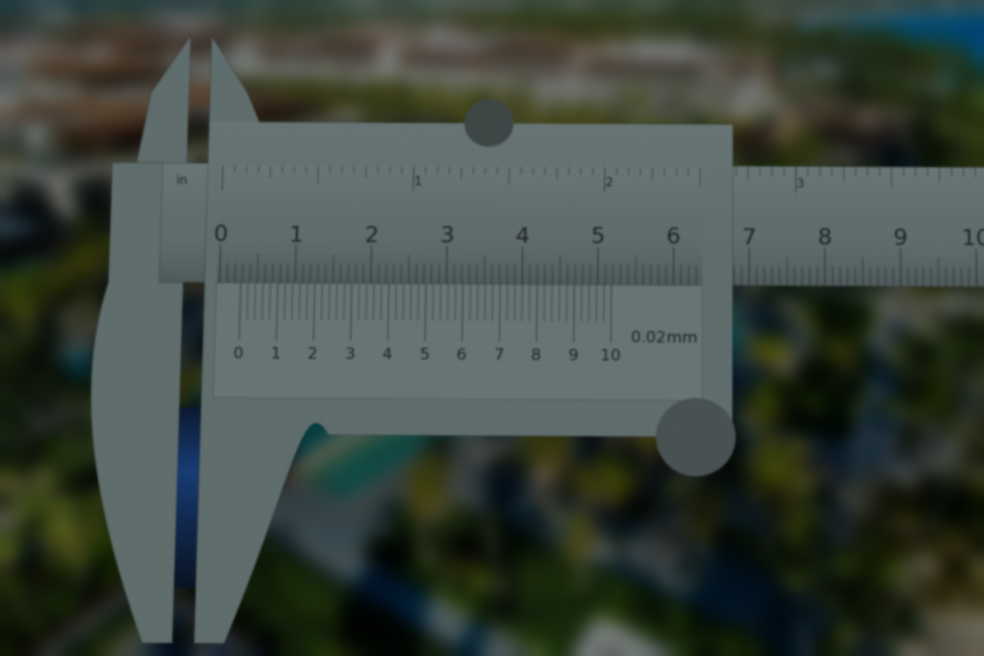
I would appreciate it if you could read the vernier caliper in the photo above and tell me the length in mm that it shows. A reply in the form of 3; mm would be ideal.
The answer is 2.8; mm
